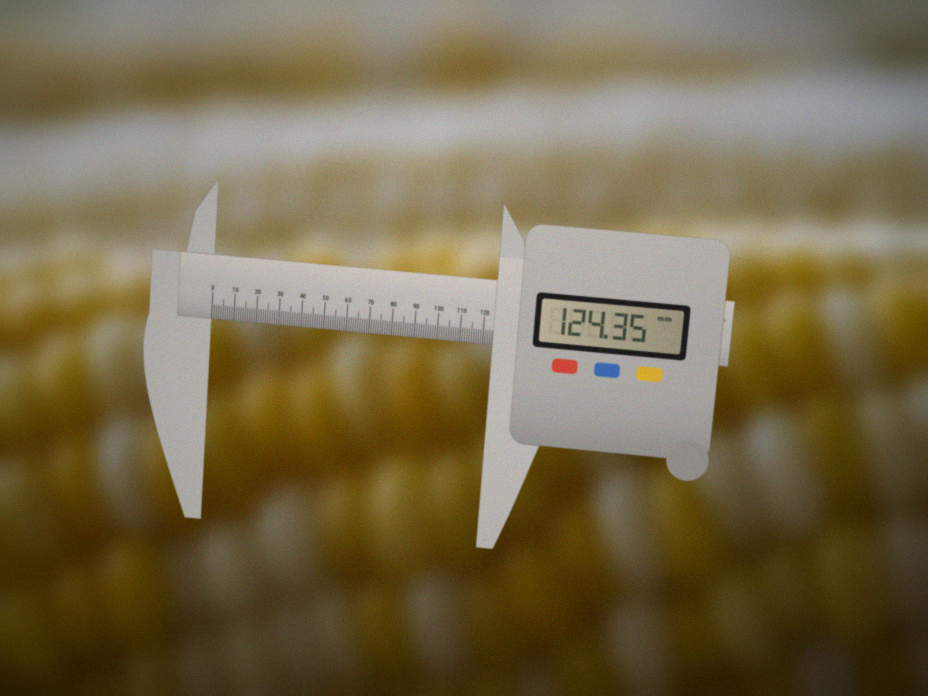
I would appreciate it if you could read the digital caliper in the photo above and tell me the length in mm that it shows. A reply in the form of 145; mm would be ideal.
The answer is 124.35; mm
